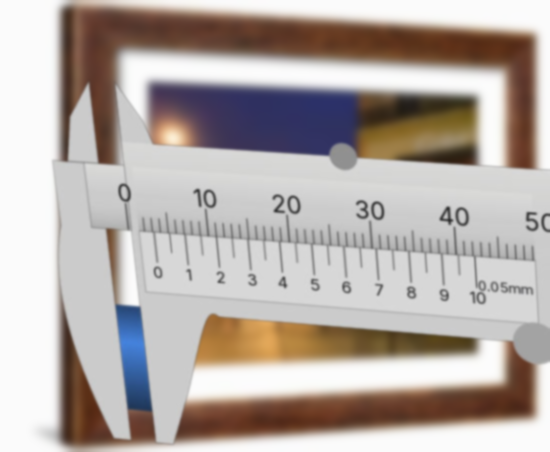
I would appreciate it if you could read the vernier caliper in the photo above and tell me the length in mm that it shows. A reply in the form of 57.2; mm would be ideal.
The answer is 3.2; mm
